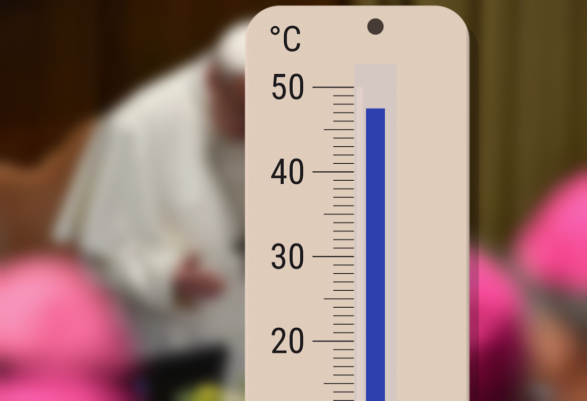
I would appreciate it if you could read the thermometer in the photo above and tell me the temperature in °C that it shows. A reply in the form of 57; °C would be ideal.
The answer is 47.5; °C
